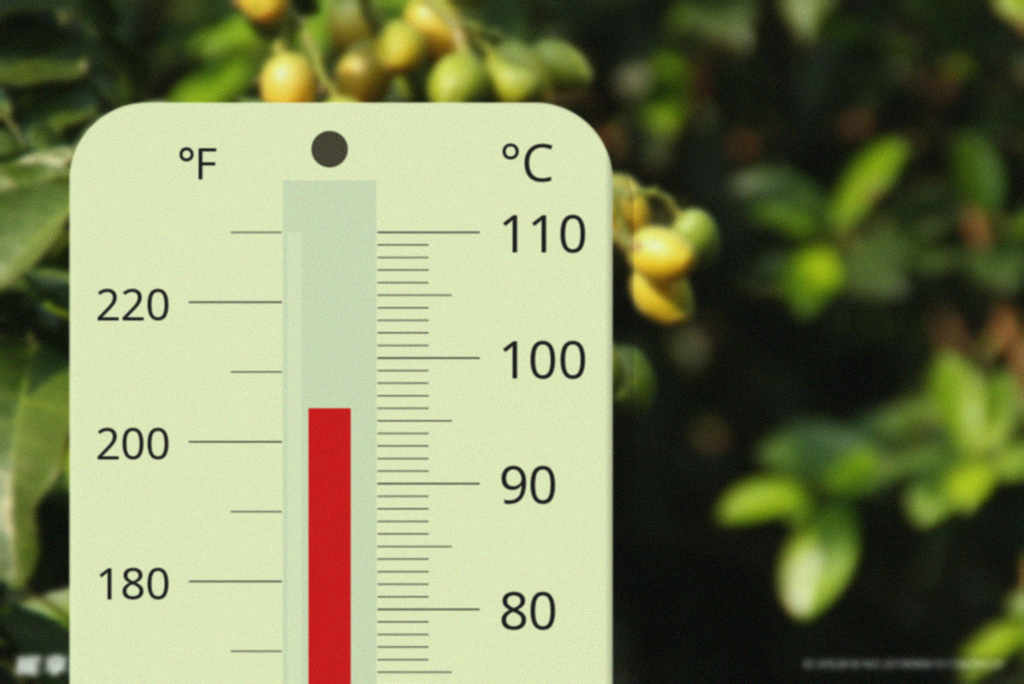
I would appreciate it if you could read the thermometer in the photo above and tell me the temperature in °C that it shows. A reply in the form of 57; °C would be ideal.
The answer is 96; °C
